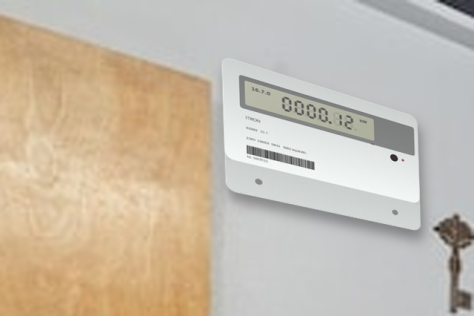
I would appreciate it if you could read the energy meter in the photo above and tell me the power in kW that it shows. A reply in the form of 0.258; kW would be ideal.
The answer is 0.12; kW
